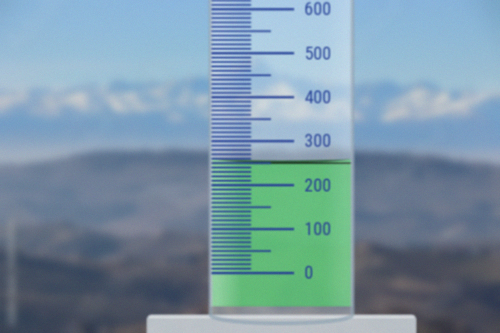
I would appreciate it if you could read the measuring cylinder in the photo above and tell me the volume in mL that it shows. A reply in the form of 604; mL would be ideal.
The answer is 250; mL
